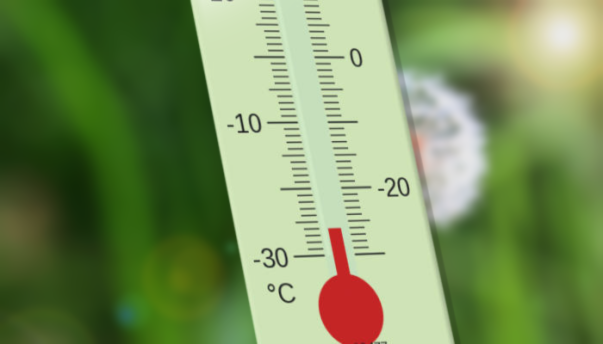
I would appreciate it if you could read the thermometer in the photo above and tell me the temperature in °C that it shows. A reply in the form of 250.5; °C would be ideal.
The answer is -26; °C
